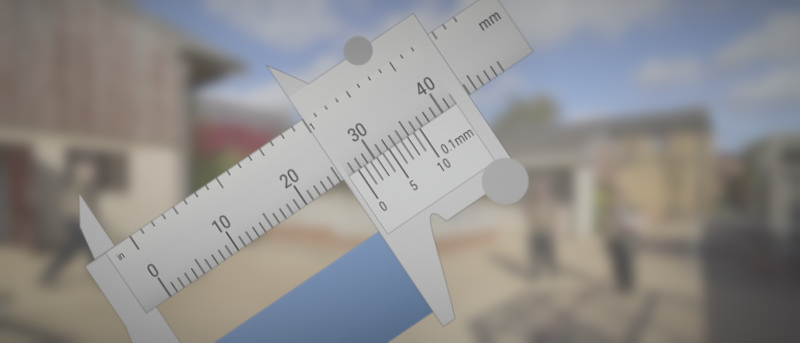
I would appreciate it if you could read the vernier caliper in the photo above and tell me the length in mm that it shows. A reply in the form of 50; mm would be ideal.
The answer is 27.6; mm
